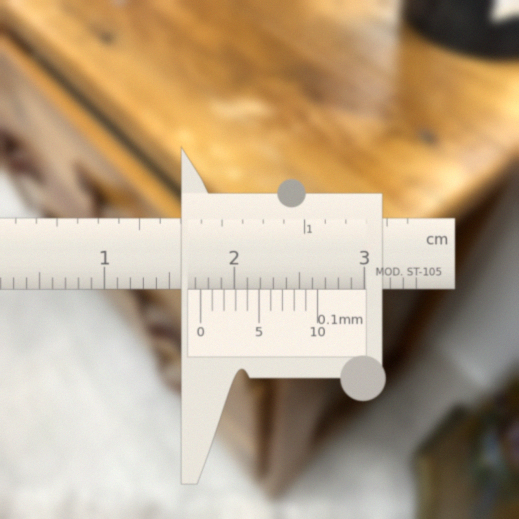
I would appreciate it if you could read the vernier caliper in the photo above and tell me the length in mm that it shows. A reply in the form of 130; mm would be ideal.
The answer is 17.4; mm
